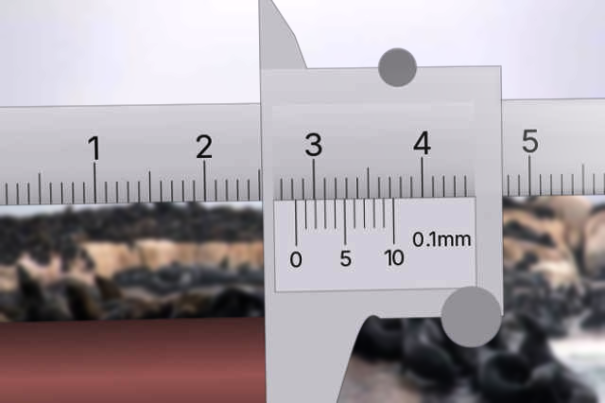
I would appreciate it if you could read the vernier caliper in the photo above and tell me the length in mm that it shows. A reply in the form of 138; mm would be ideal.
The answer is 28.3; mm
